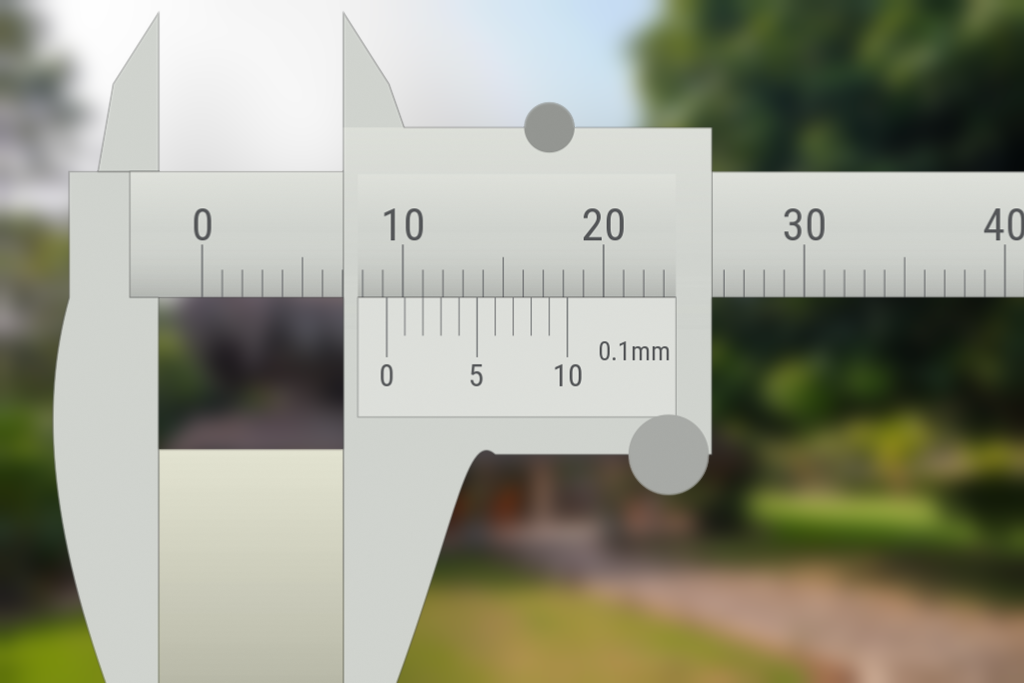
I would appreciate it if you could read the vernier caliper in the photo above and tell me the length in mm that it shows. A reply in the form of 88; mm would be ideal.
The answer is 9.2; mm
